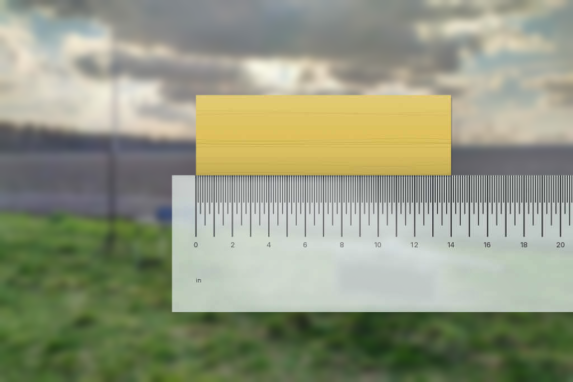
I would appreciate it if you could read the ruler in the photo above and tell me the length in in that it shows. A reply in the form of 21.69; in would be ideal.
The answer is 14; in
